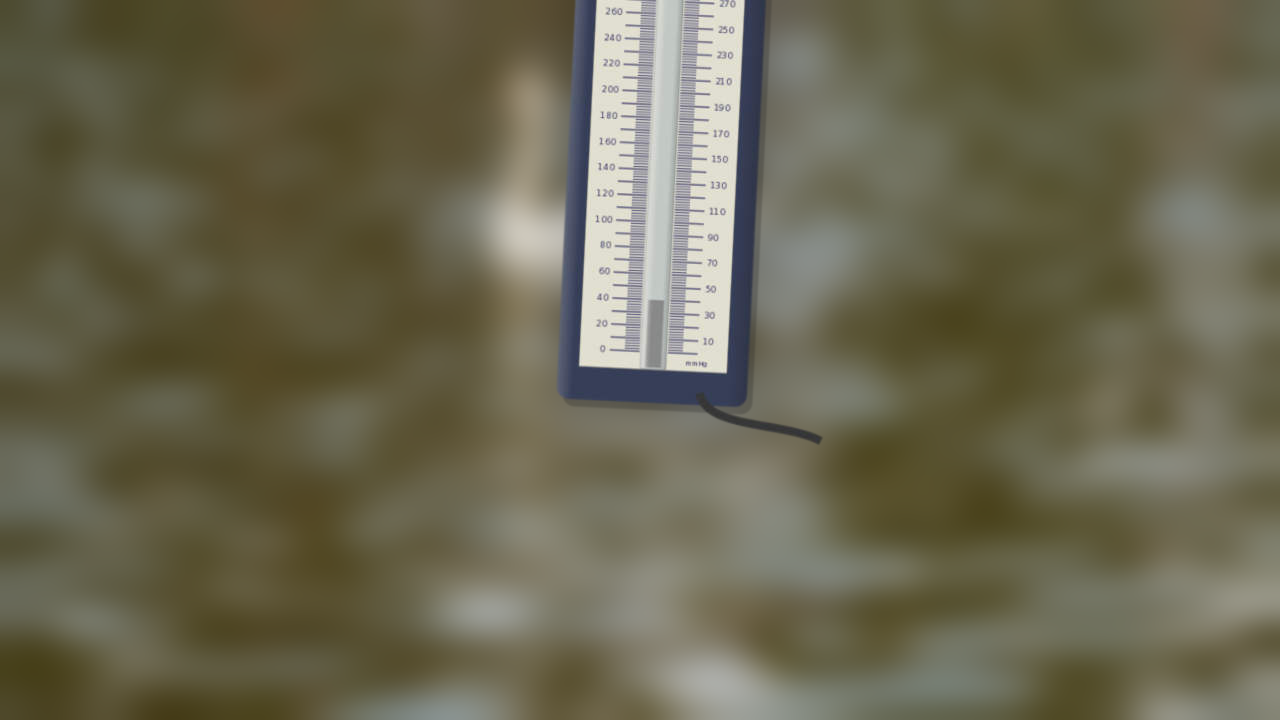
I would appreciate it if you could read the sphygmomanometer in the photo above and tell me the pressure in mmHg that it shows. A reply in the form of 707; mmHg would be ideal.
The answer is 40; mmHg
